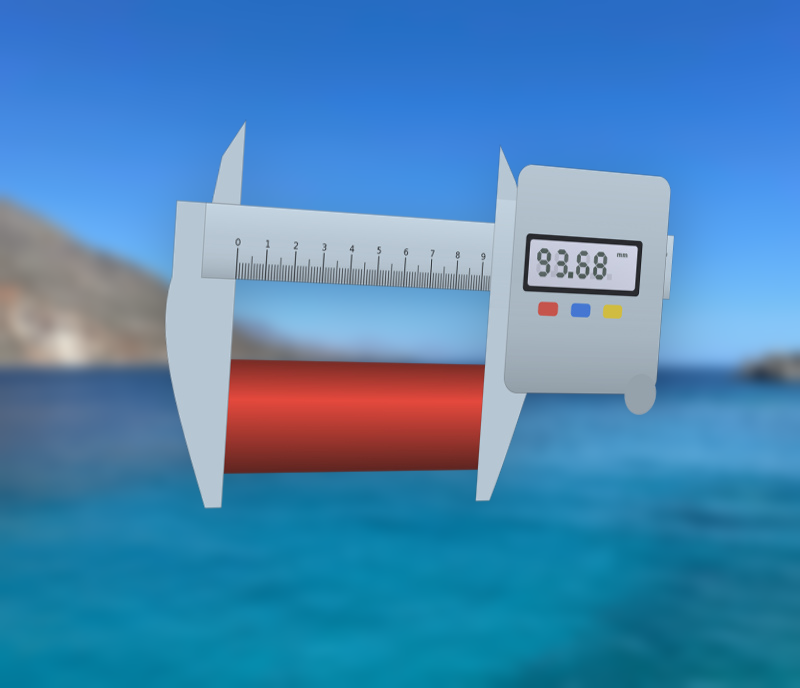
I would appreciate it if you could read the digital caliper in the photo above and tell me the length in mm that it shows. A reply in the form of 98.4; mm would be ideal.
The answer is 93.68; mm
